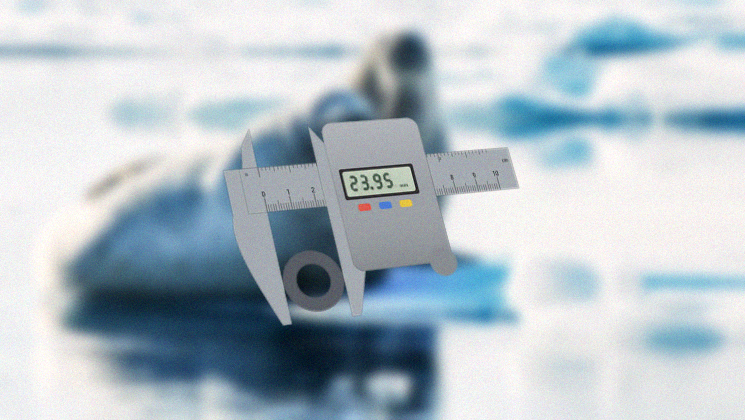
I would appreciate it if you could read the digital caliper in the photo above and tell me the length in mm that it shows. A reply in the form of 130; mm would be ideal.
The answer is 23.95; mm
